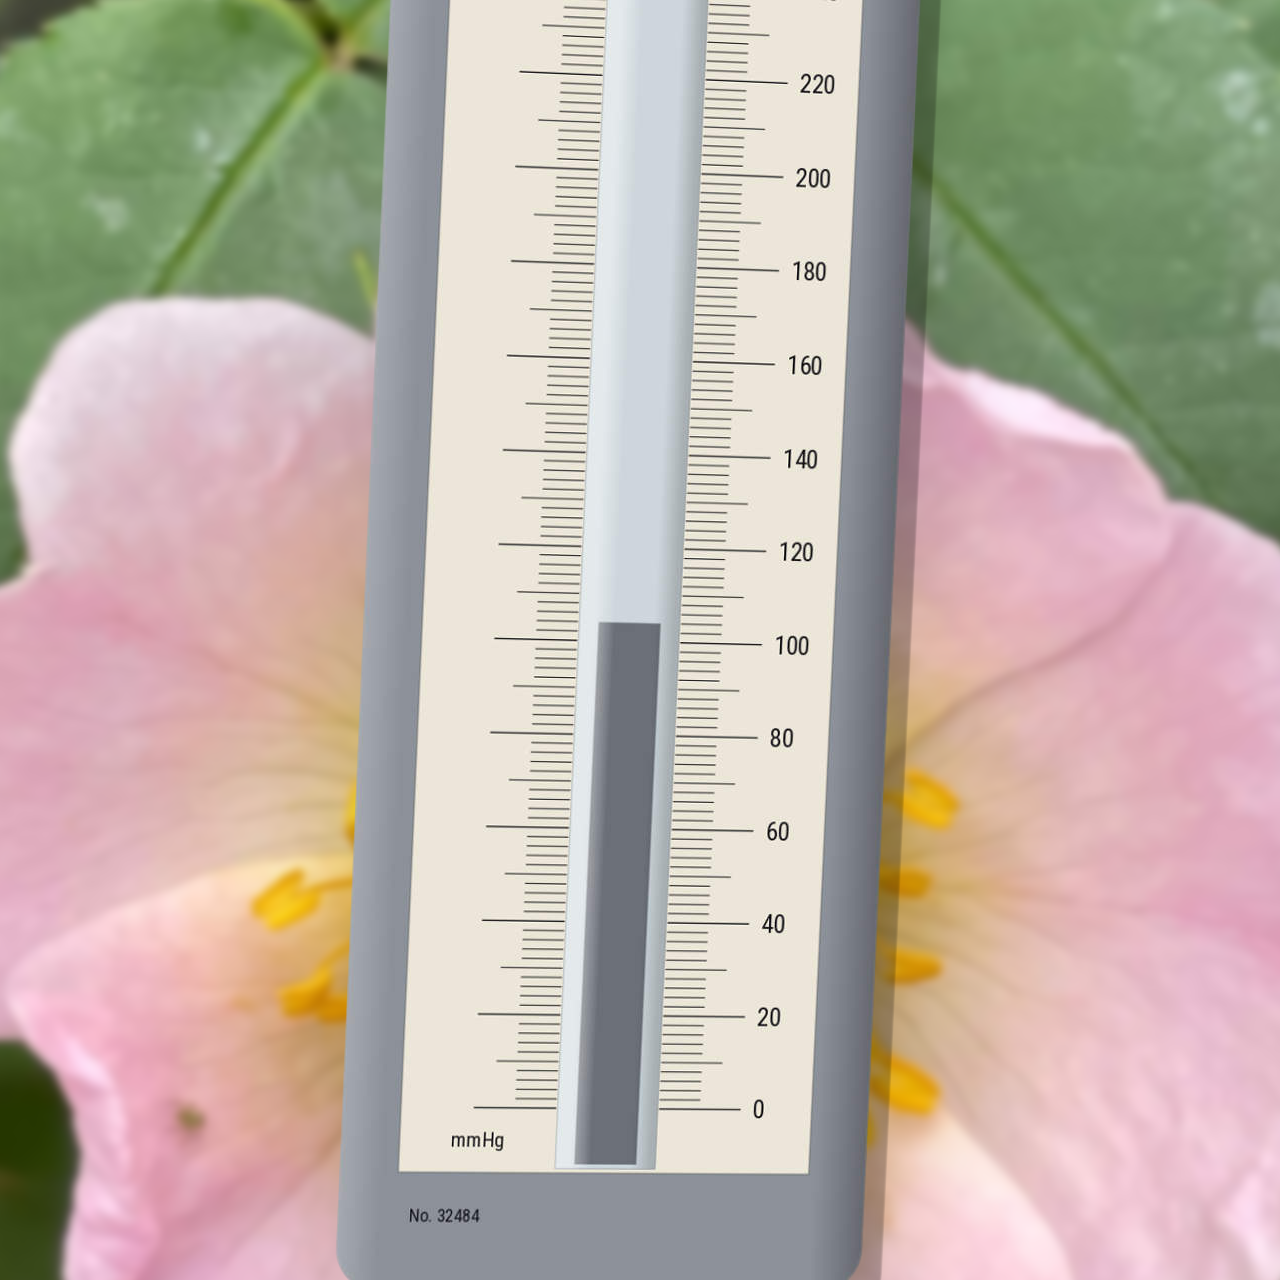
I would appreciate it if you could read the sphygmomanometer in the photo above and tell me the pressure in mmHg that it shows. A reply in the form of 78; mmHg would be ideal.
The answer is 104; mmHg
